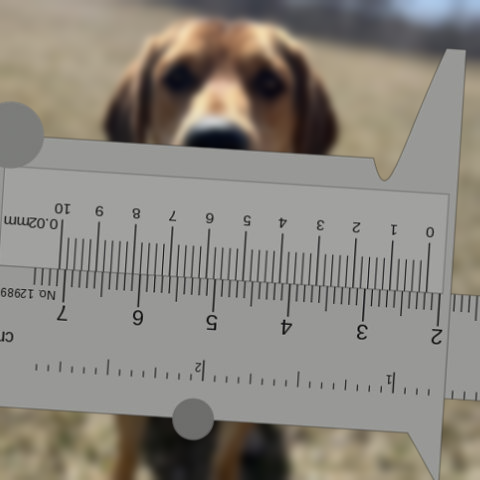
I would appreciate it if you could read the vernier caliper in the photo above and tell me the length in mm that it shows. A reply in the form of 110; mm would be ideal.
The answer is 21.8; mm
